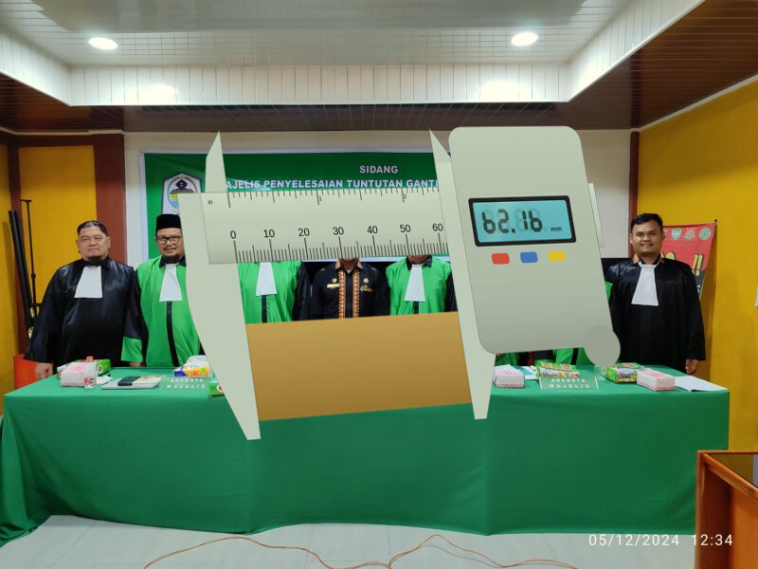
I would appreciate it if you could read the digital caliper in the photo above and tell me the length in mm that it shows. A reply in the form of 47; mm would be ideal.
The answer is 62.16; mm
